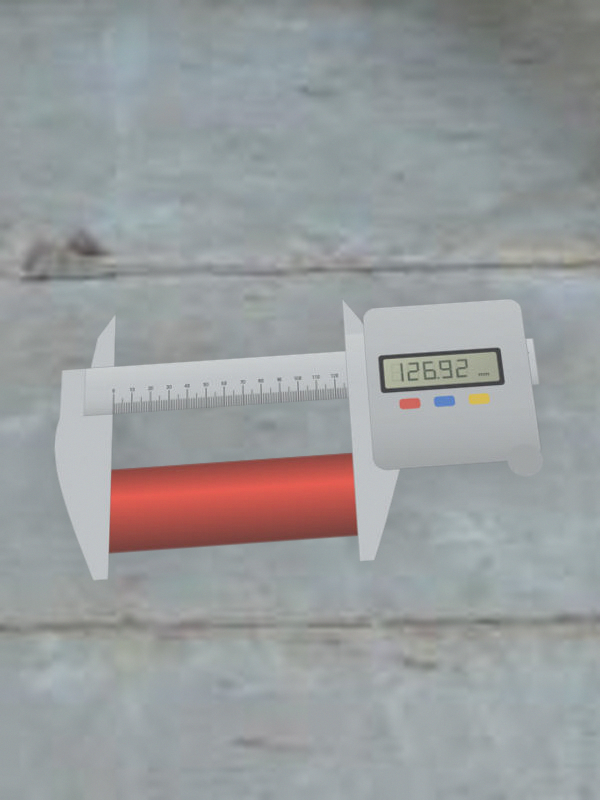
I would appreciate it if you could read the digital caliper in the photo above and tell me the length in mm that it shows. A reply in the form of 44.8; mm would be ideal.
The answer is 126.92; mm
